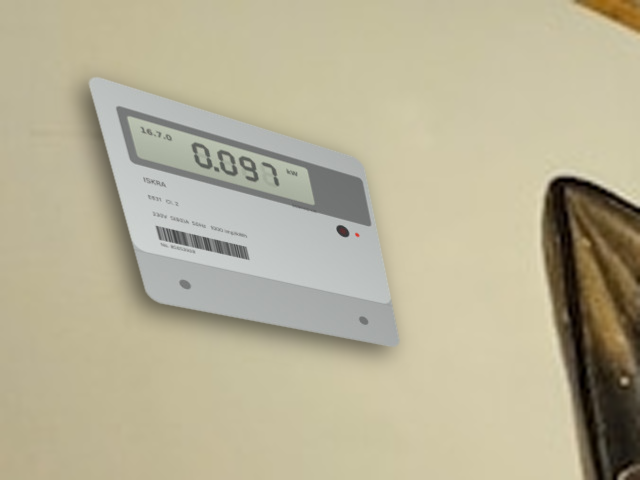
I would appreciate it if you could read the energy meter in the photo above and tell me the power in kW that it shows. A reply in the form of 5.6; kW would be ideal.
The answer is 0.097; kW
